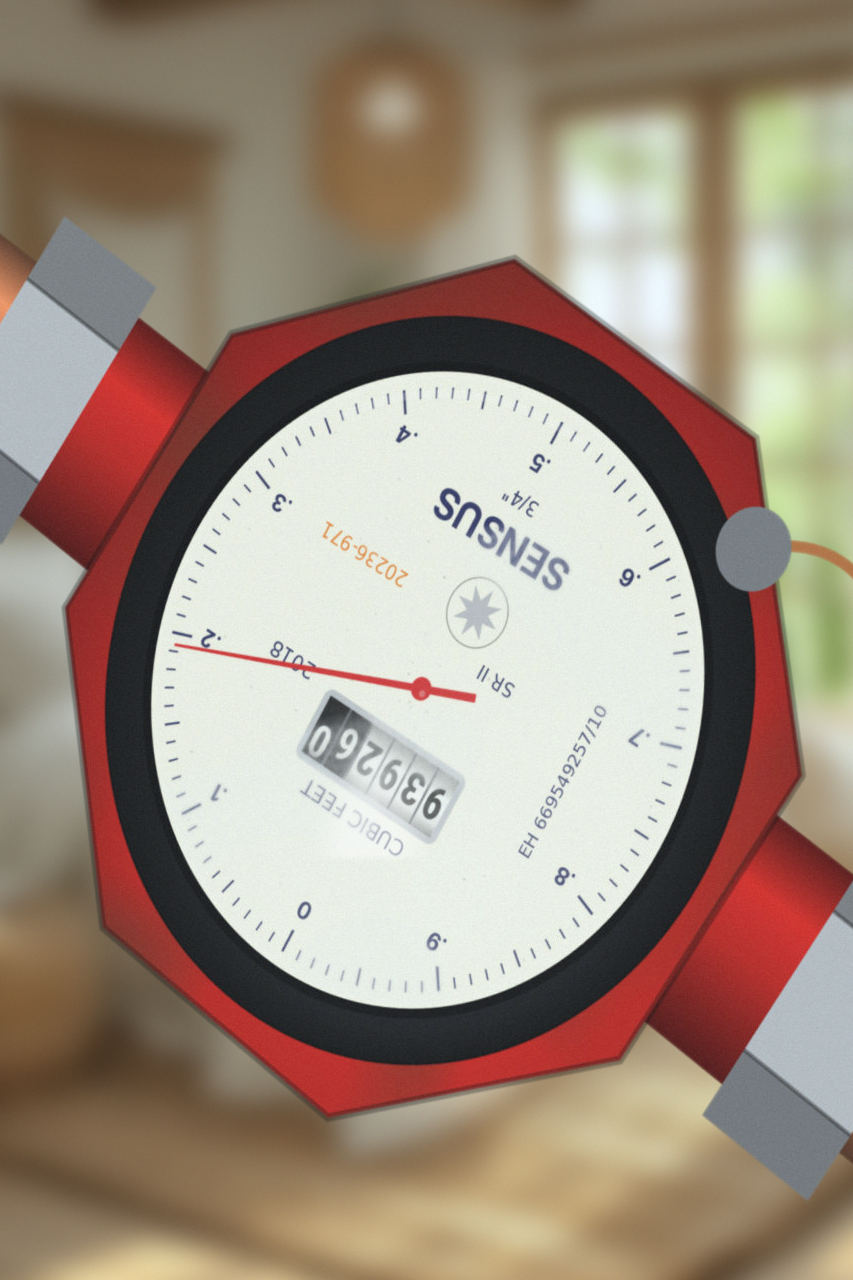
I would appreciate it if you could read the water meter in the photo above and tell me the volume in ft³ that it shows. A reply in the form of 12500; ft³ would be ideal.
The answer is 939260.19; ft³
